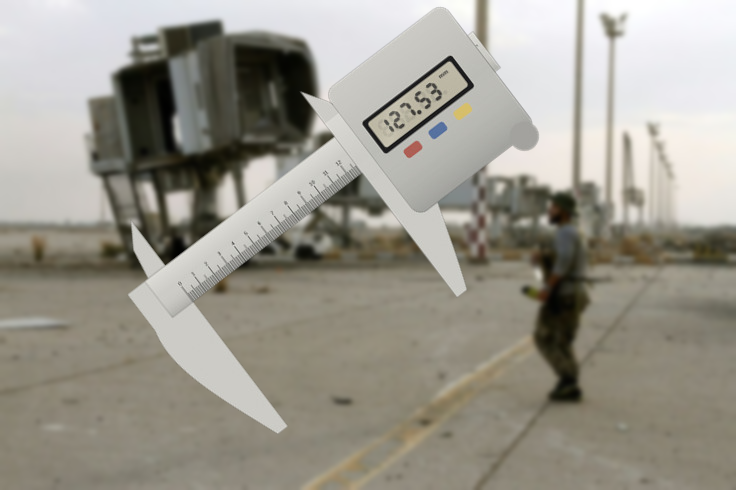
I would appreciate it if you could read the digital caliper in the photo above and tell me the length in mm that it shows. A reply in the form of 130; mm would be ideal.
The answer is 127.53; mm
